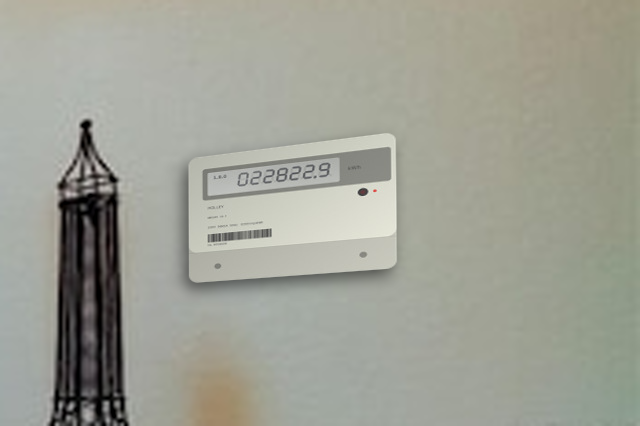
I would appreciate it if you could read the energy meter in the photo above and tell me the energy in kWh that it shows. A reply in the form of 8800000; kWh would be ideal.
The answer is 22822.9; kWh
